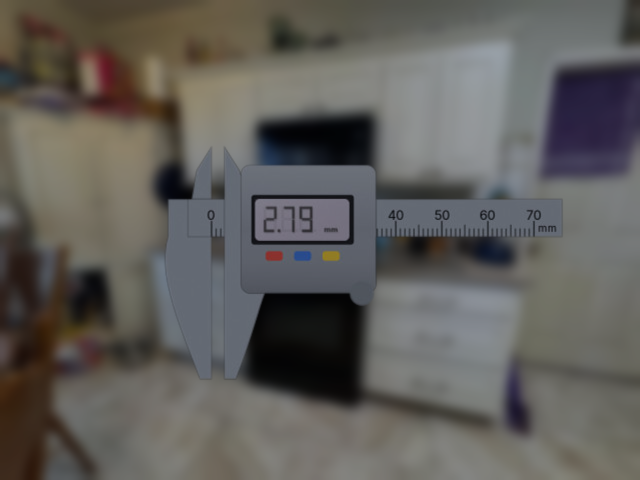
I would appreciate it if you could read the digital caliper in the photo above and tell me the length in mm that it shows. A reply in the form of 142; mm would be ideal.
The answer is 2.79; mm
